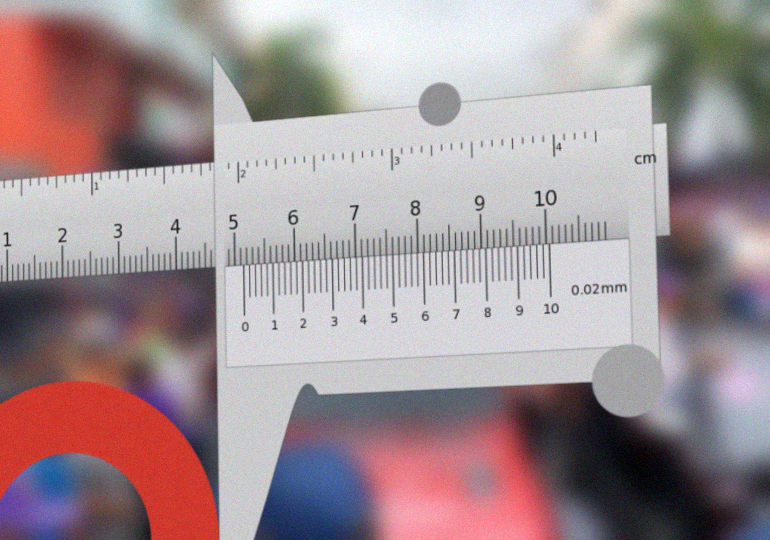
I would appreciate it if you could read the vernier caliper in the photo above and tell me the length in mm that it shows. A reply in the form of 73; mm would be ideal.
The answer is 51.5; mm
